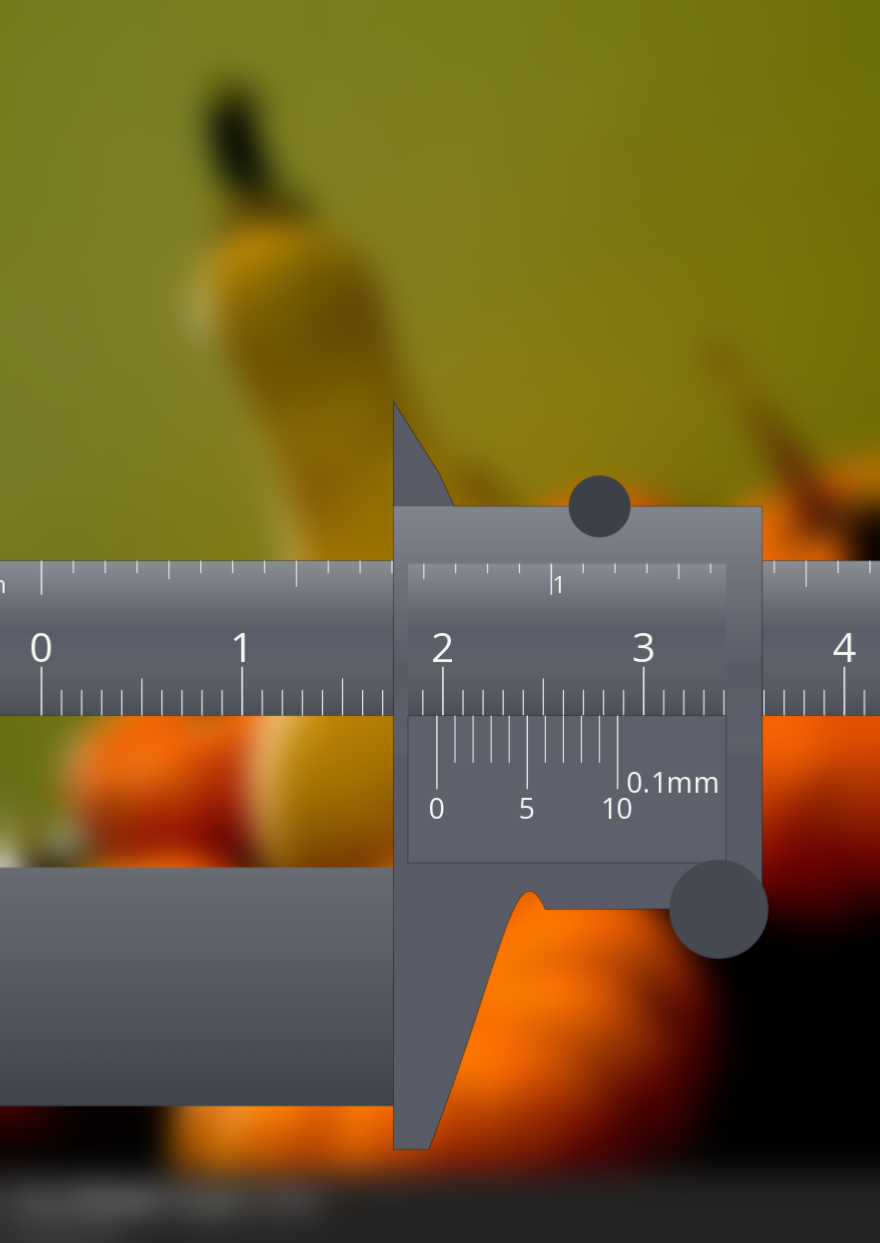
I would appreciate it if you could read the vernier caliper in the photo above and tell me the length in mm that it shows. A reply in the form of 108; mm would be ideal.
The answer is 19.7; mm
